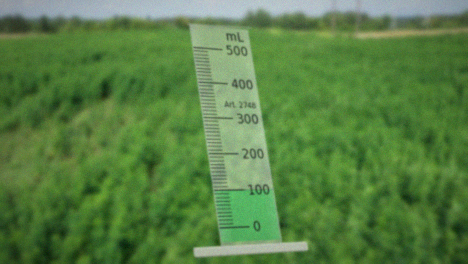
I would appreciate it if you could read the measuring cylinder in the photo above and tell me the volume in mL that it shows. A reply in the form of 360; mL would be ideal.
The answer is 100; mL
